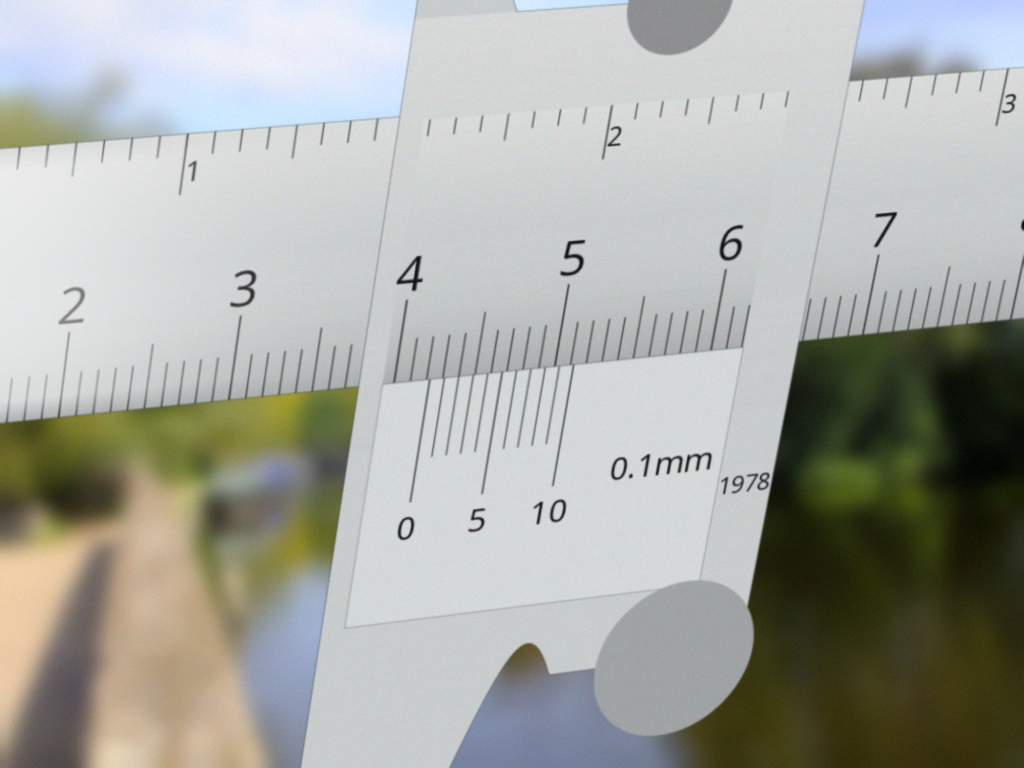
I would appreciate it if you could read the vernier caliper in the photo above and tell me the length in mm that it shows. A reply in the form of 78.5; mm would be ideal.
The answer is 42.2; mm
